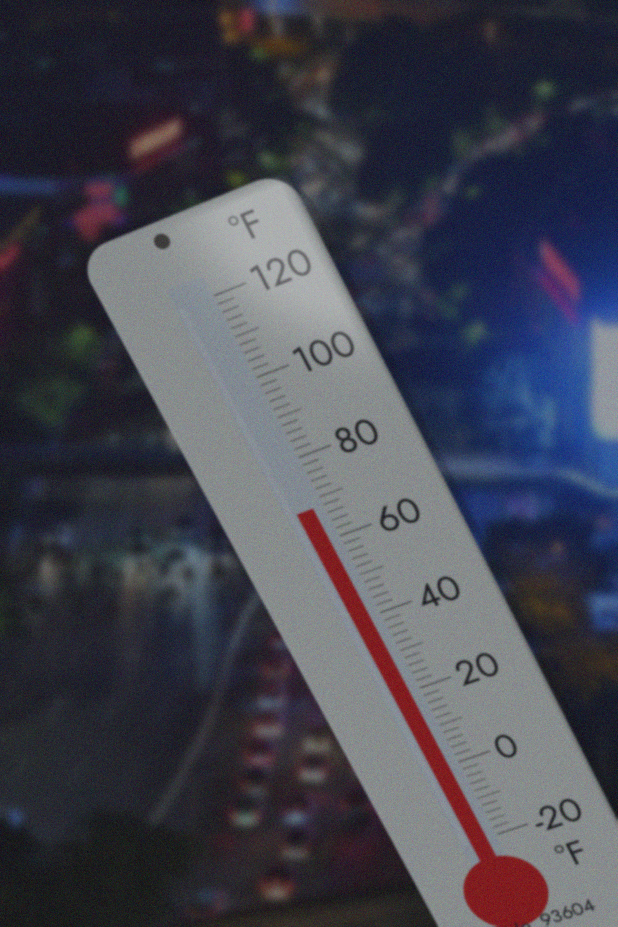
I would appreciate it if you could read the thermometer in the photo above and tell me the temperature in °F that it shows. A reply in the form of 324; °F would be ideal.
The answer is 68; °F
